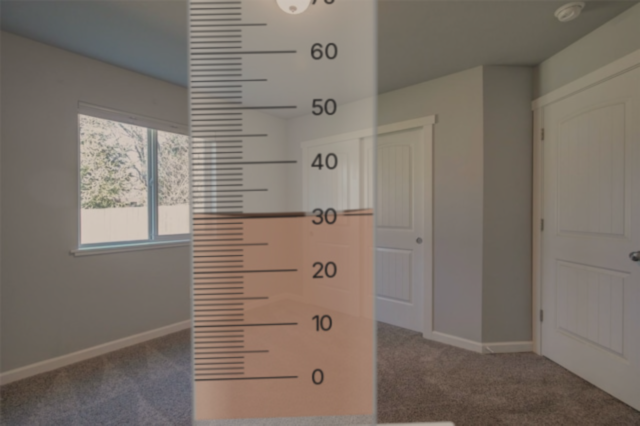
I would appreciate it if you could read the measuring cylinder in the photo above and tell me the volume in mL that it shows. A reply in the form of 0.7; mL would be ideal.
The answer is 30; mL
